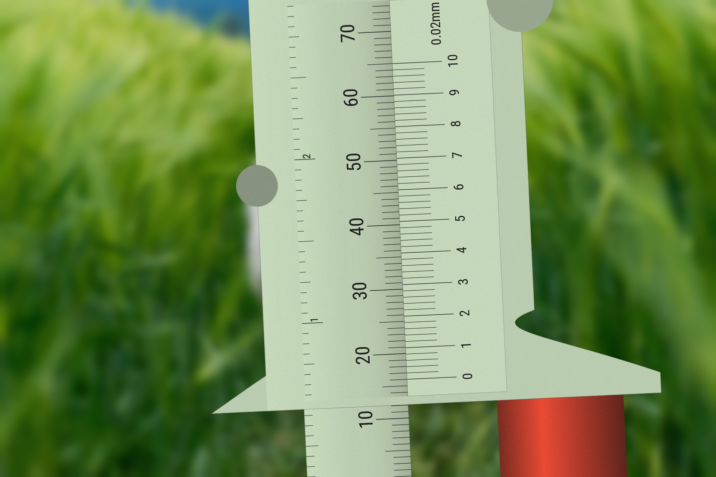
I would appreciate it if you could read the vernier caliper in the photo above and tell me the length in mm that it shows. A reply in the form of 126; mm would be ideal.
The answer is 16.0; mm
